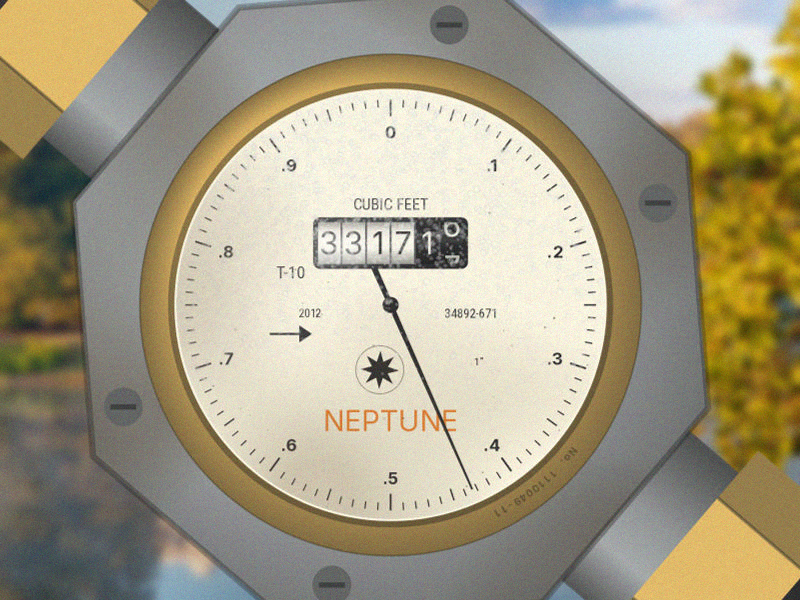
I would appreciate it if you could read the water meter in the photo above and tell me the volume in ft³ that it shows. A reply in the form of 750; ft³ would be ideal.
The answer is 331716.43; ft³
